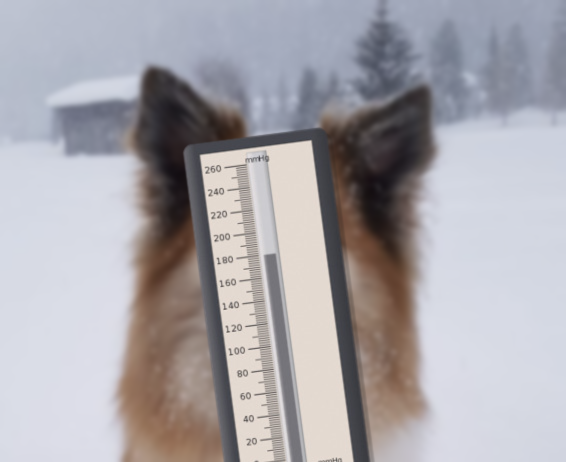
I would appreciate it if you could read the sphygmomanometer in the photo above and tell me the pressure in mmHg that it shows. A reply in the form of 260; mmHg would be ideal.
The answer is 180; mmHg
